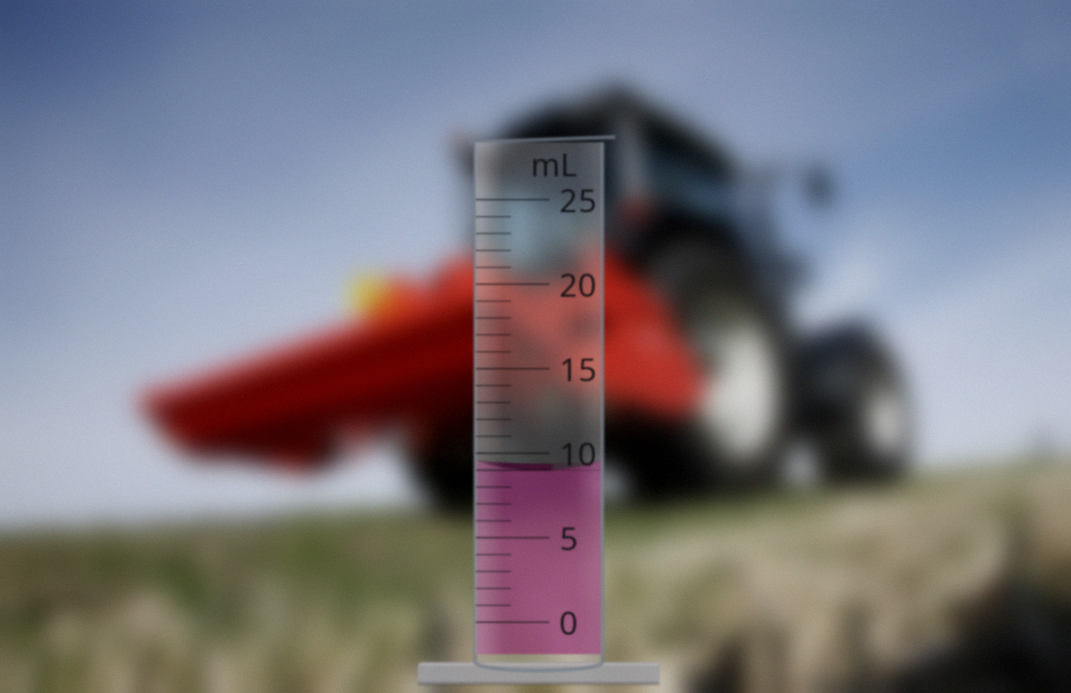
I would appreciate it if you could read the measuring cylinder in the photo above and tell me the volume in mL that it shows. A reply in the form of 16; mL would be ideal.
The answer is 9; mL
